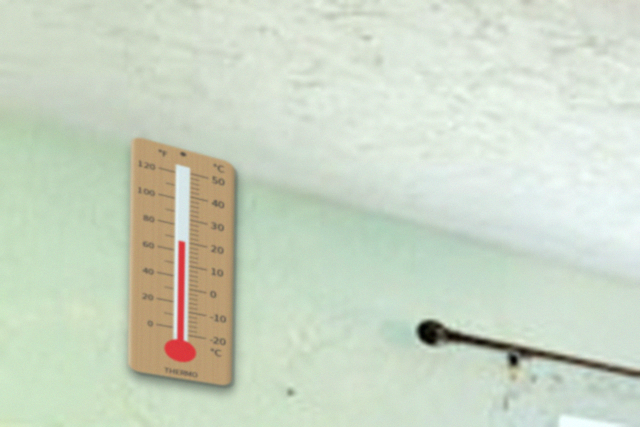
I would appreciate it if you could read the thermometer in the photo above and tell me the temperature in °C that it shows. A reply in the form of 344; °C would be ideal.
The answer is 20; °C
